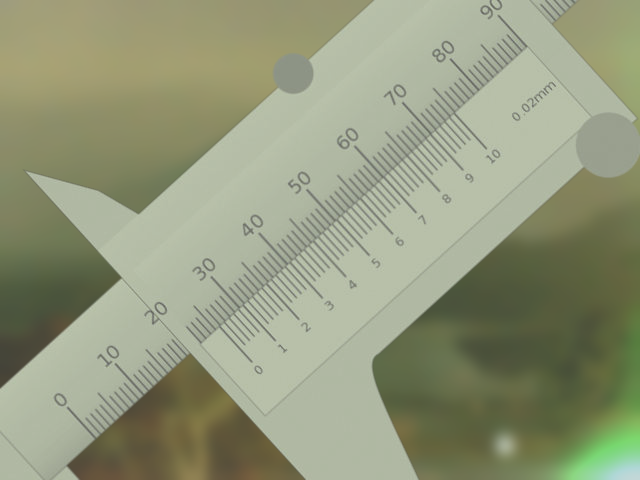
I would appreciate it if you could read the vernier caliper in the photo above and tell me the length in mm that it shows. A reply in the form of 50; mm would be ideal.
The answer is 25.8; mm
